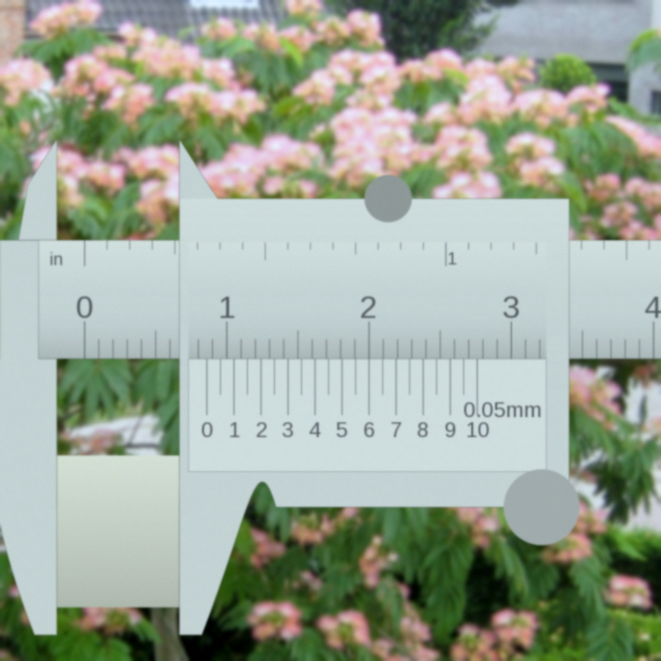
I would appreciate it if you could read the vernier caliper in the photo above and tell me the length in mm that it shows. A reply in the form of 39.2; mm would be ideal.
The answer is 8.6; mm
